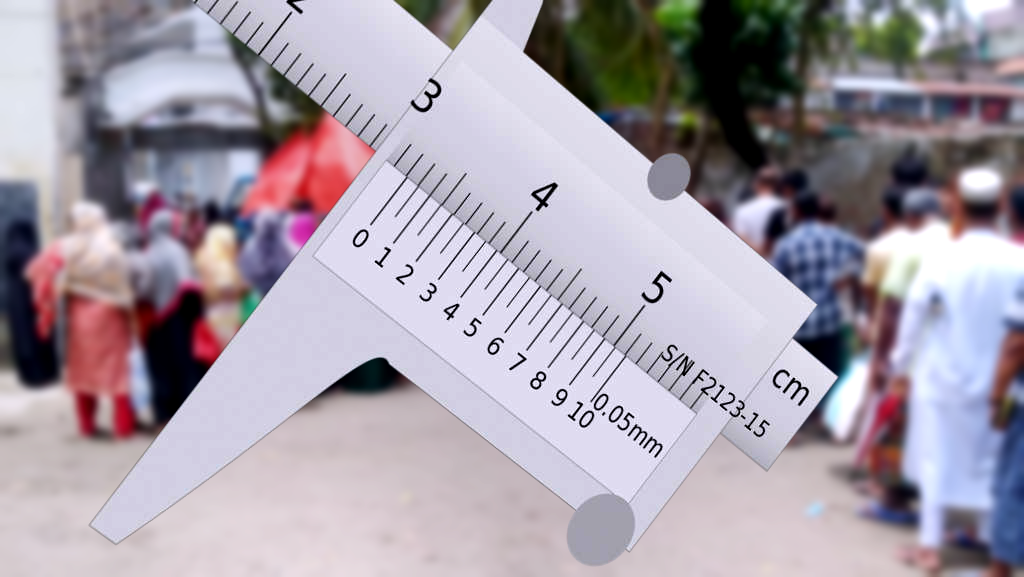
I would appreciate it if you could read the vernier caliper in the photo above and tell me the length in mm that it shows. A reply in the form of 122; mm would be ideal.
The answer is 32.1; mm
